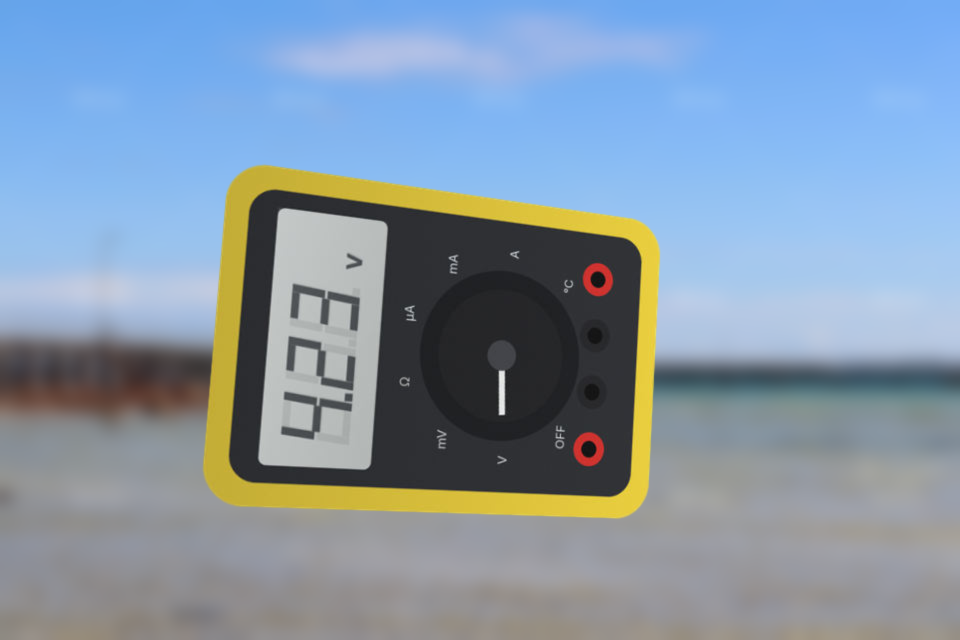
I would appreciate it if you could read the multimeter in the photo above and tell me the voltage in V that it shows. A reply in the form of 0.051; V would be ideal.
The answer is 4.23; V
